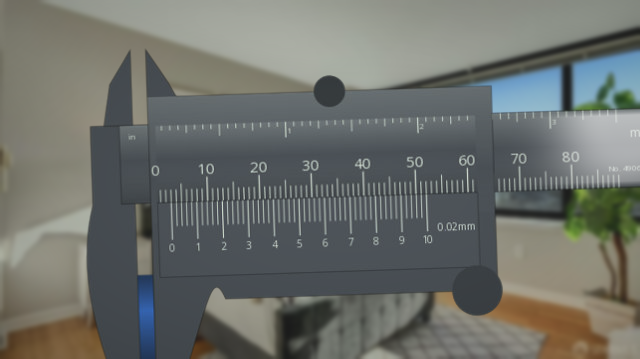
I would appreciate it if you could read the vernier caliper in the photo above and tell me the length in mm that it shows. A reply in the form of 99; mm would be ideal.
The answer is 3.0; mm
